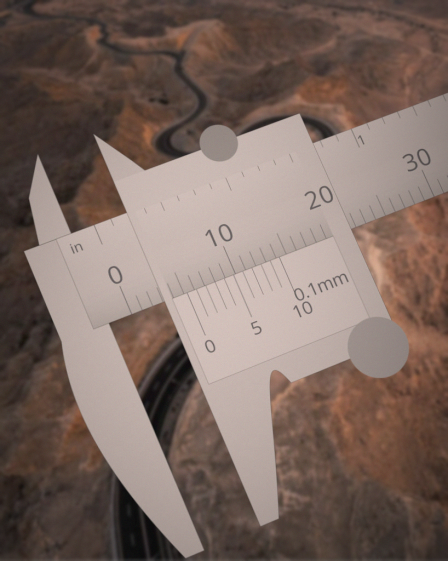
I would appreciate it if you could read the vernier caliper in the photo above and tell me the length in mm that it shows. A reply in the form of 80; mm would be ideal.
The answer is 5.3; mm
